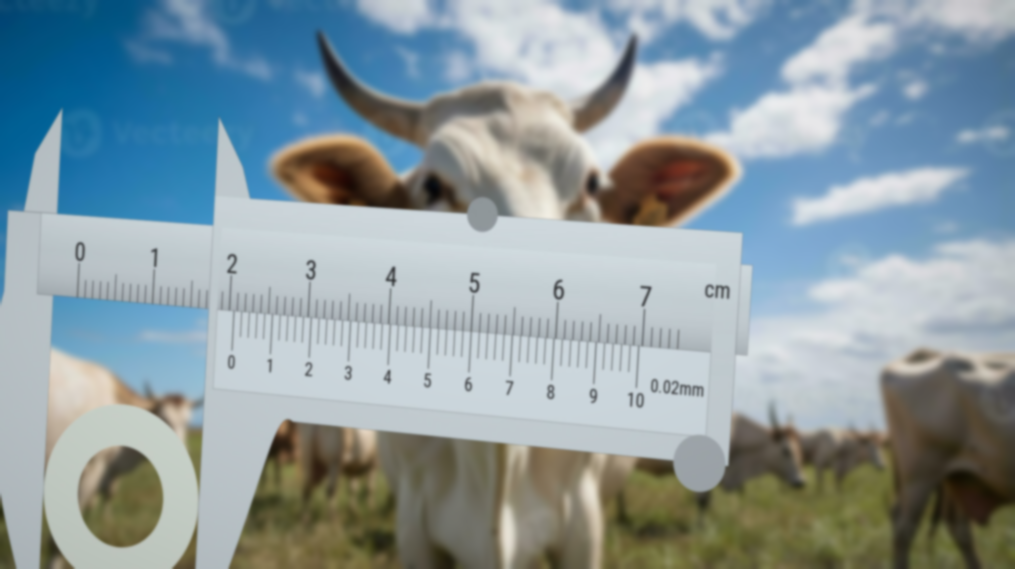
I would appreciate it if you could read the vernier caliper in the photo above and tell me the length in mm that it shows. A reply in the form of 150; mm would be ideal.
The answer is 20.6; mm
